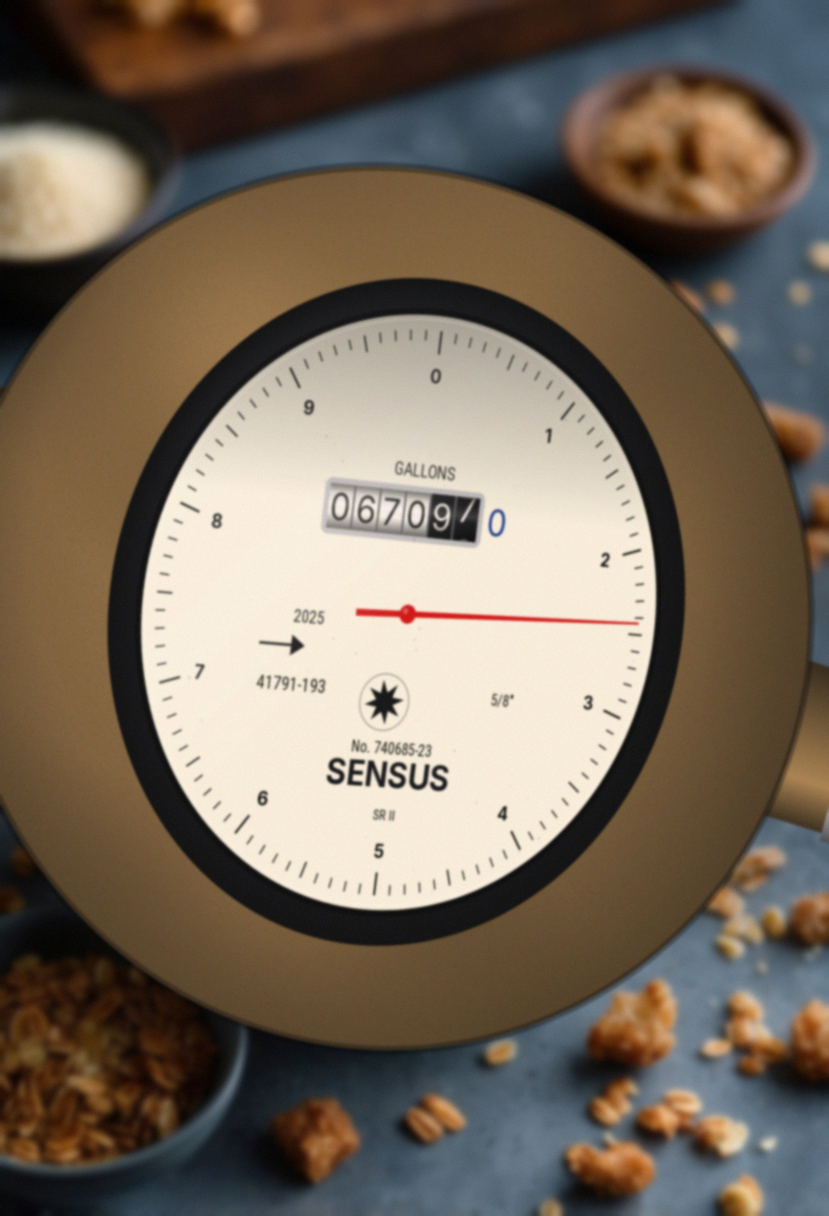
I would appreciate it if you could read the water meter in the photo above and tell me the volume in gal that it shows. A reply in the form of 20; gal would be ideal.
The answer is 670972.4; gal
